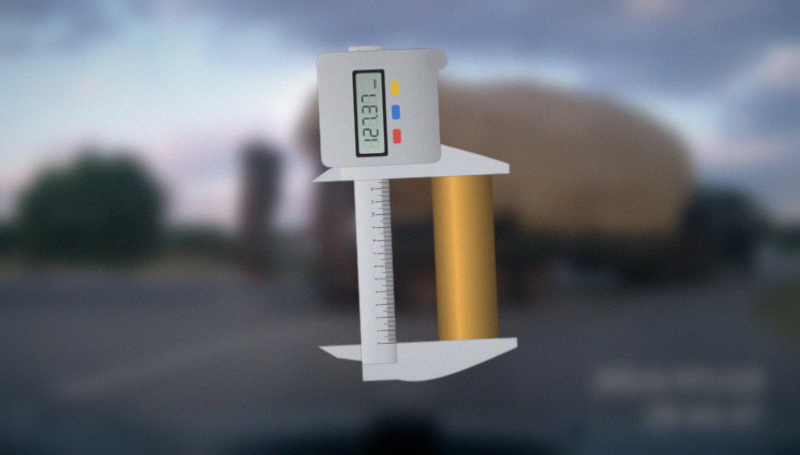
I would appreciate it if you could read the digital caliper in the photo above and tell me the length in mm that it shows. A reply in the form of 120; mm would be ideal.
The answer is 127.37; mm
